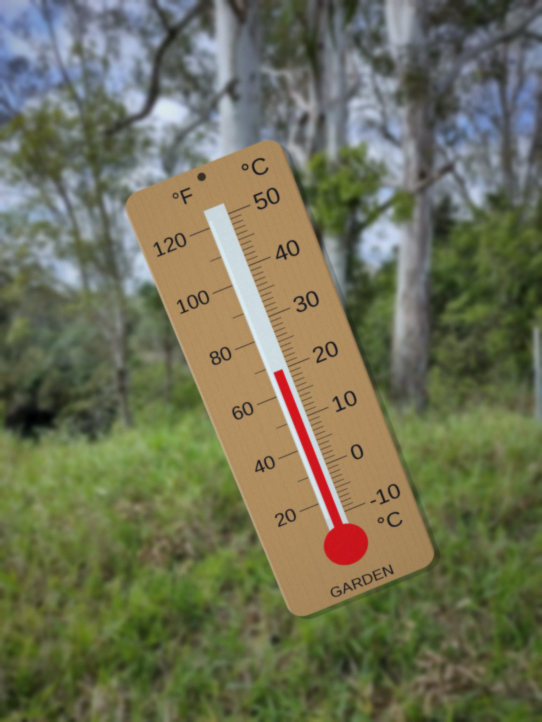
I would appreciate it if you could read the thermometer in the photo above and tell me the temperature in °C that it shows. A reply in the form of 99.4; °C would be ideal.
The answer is 20; °C
